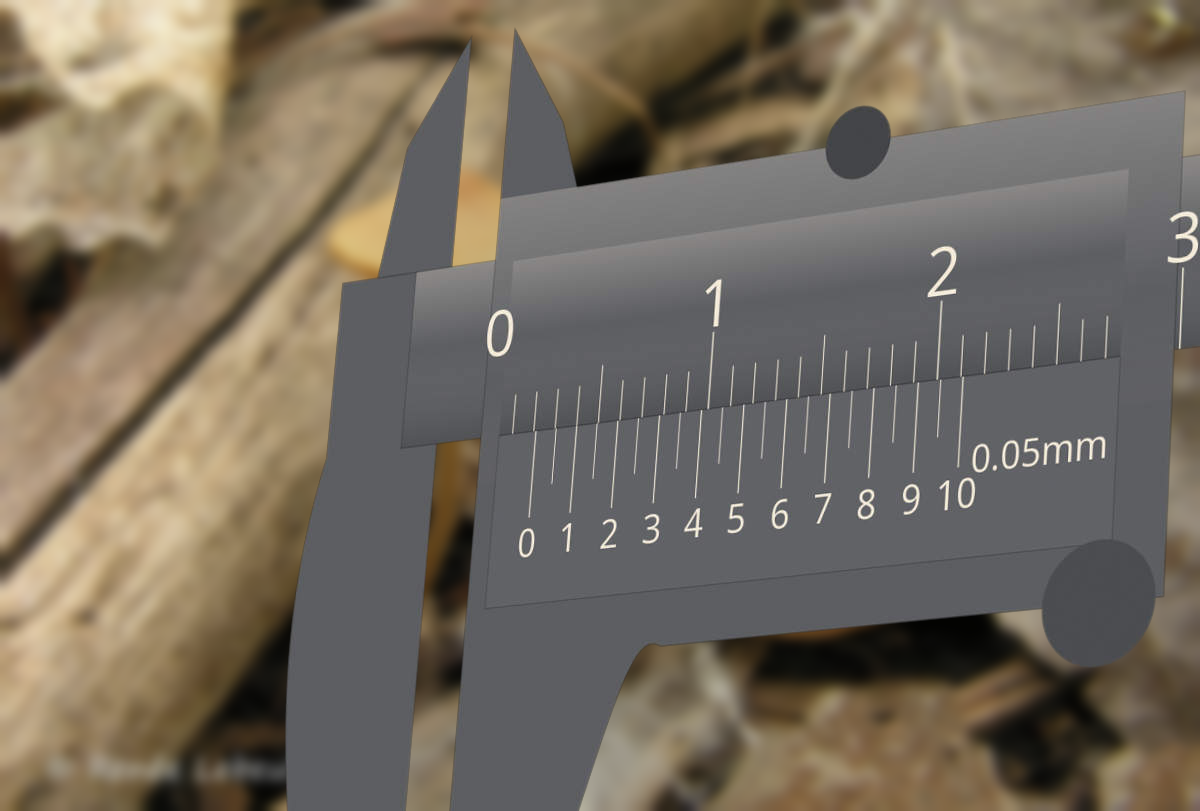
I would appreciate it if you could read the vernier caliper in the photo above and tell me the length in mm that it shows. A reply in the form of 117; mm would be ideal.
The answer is 2.1; mm
